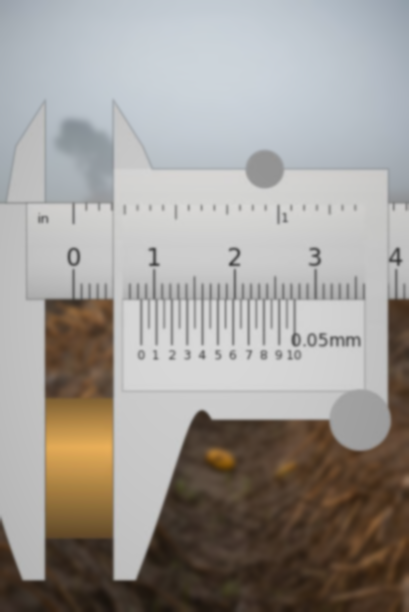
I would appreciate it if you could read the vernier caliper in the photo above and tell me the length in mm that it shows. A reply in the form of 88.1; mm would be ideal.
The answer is 8.4; mm
